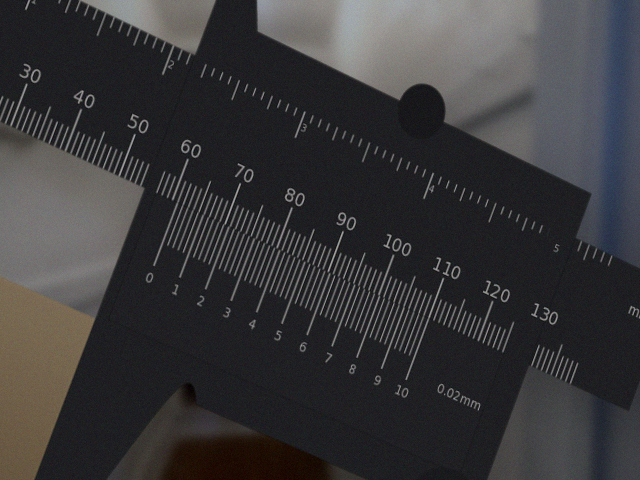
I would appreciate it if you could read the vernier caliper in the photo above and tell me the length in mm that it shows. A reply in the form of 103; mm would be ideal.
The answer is 61.0; mm
